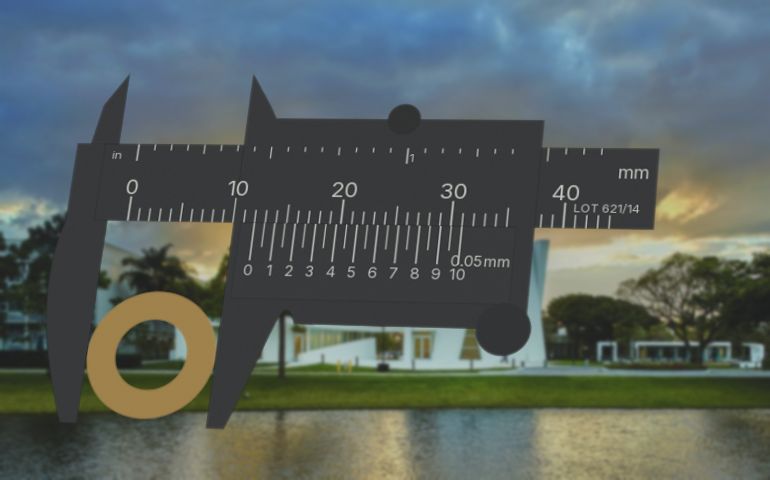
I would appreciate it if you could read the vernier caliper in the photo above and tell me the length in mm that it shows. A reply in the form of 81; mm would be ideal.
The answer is 12.0; mm
